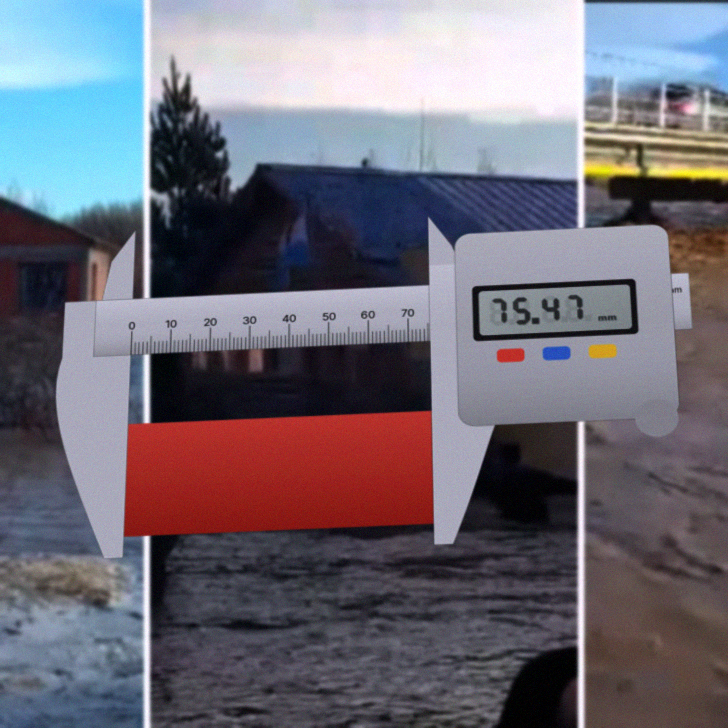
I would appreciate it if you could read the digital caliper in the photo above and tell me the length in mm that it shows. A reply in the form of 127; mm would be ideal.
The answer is 75.47; mm
